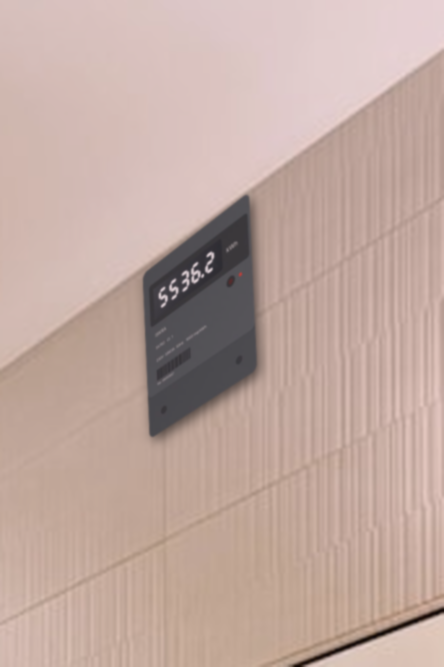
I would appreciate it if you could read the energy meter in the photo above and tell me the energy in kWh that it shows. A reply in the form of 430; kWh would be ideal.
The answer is 5536.2; kWh
